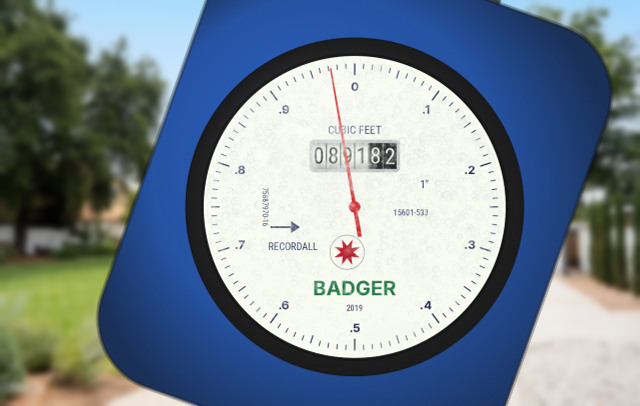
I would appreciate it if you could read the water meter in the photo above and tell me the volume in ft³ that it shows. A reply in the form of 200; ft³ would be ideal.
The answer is 89181.97; ft³
